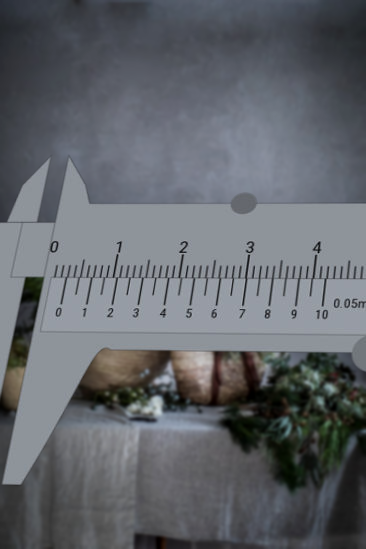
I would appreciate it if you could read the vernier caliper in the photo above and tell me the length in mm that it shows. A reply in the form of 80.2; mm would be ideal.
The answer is 2.8; mm
